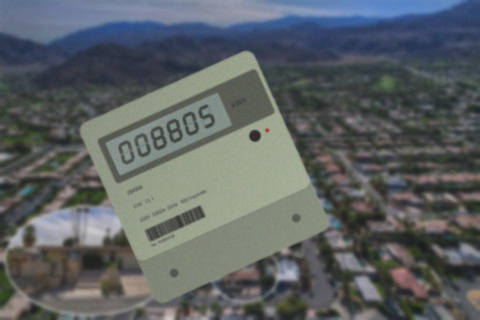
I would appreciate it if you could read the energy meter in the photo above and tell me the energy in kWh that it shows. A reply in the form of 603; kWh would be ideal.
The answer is 8805; kWh
